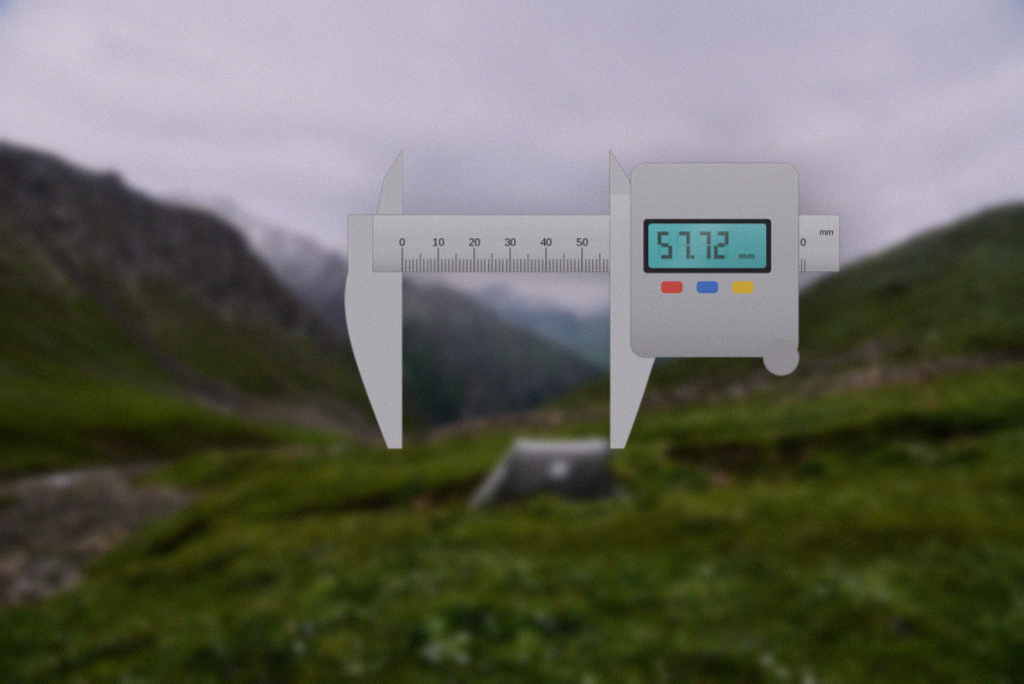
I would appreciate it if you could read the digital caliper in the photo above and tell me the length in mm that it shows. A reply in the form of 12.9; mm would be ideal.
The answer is 57.72; mm
